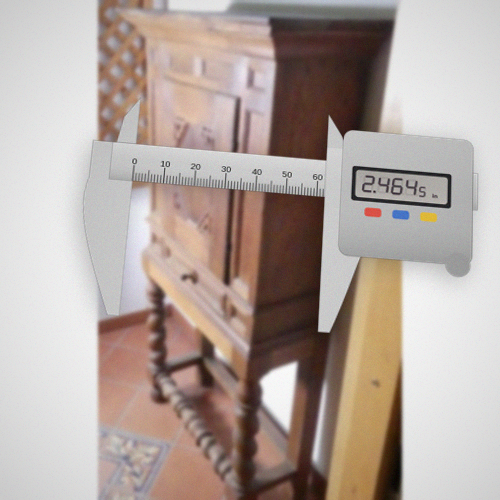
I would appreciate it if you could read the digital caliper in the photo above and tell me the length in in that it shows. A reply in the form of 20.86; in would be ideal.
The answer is 2.4645; in
